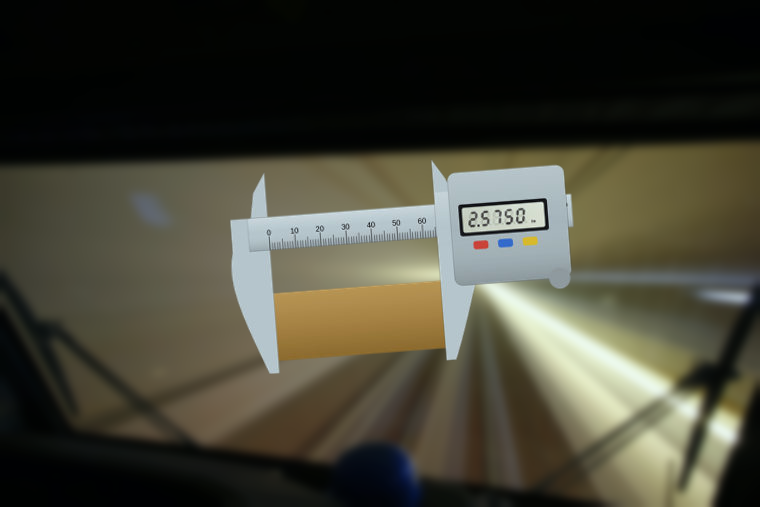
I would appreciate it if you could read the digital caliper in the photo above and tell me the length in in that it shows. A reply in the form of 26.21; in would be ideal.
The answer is 2.5750; in
